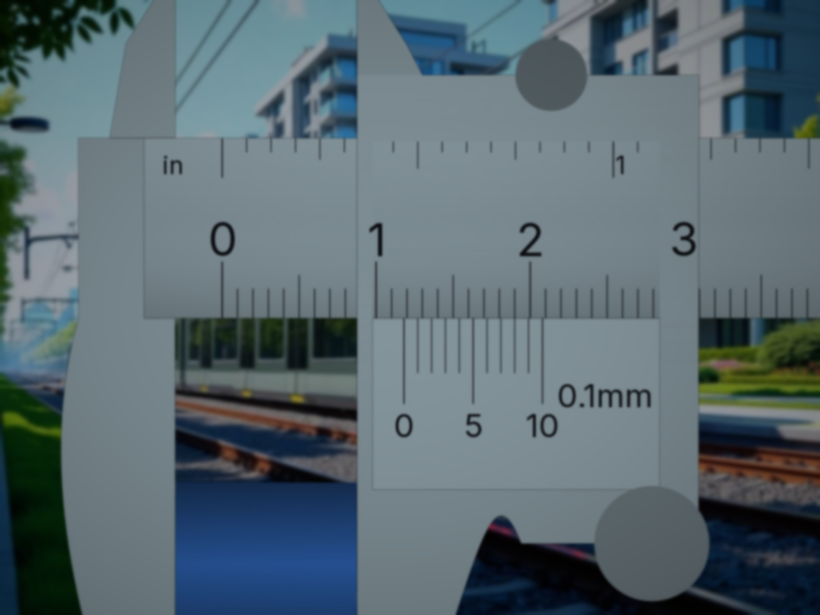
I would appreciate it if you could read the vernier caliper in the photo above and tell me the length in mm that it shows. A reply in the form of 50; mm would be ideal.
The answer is 11.8; mm
